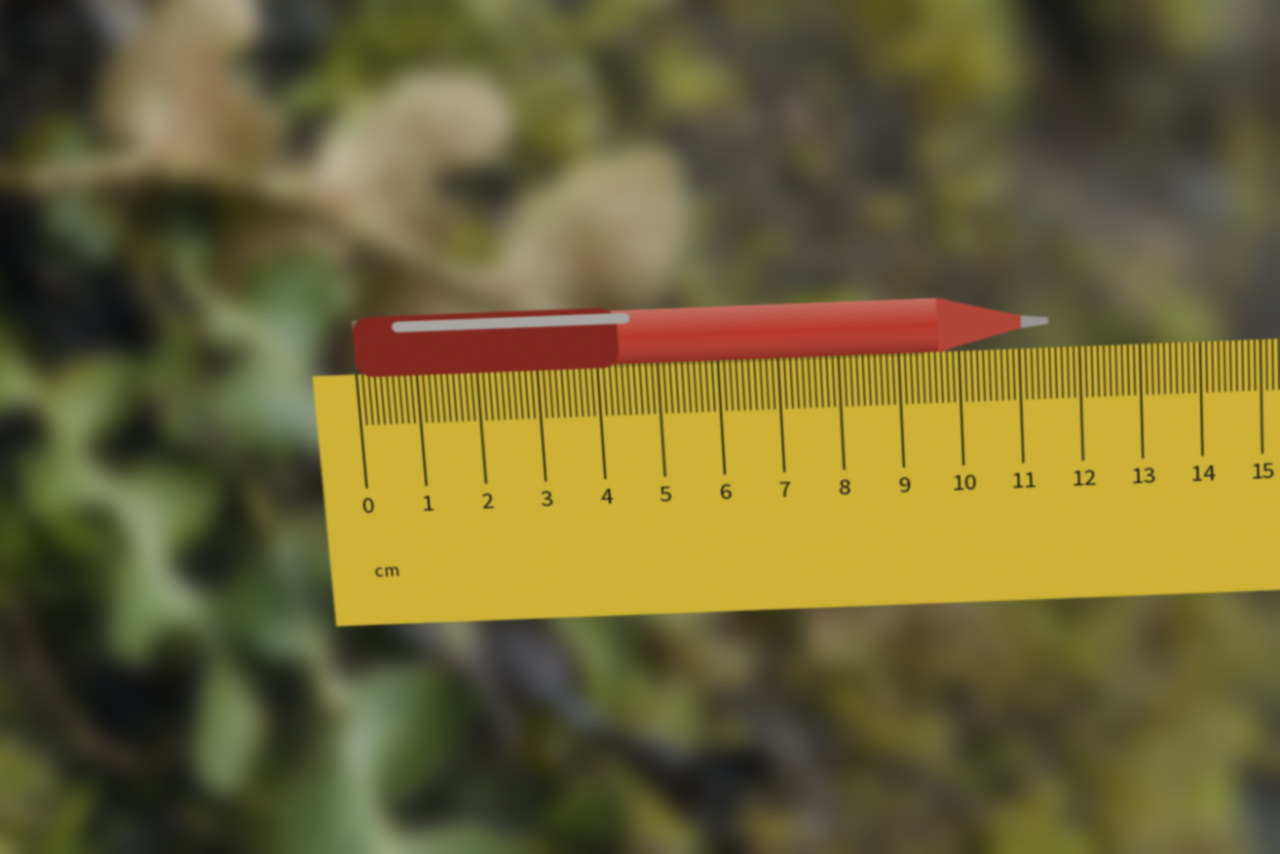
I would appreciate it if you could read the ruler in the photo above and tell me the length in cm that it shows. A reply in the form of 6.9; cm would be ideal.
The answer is 11.5; cm
